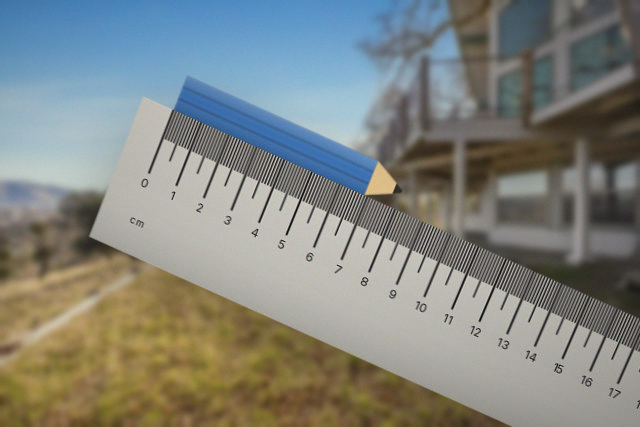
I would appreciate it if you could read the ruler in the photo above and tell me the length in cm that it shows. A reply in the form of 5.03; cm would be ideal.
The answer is 8; cm
